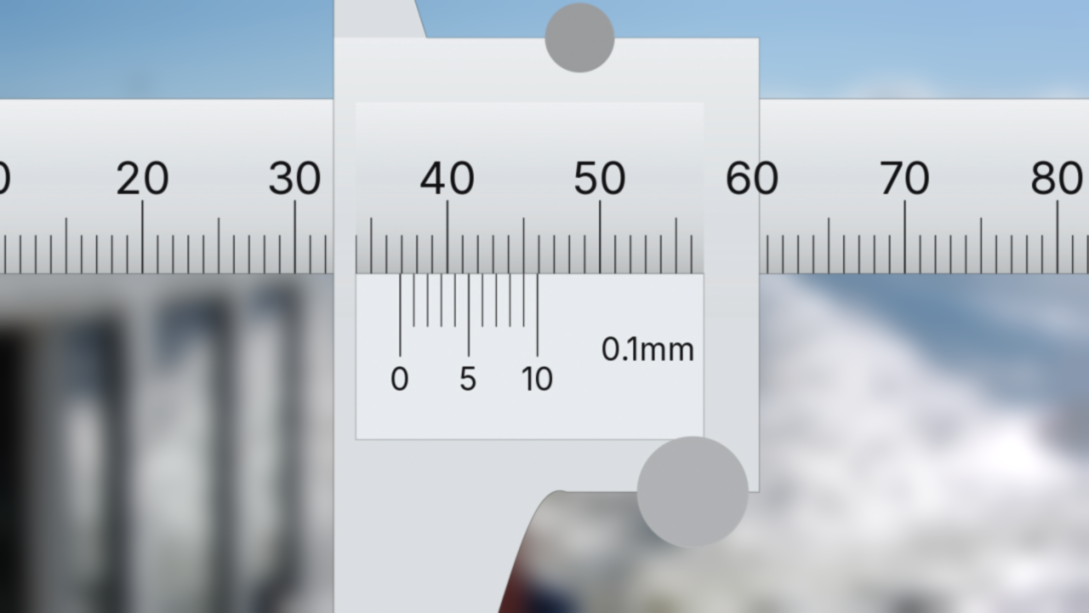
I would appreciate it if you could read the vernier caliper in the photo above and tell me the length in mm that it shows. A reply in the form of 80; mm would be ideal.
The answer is 36.9; mm
